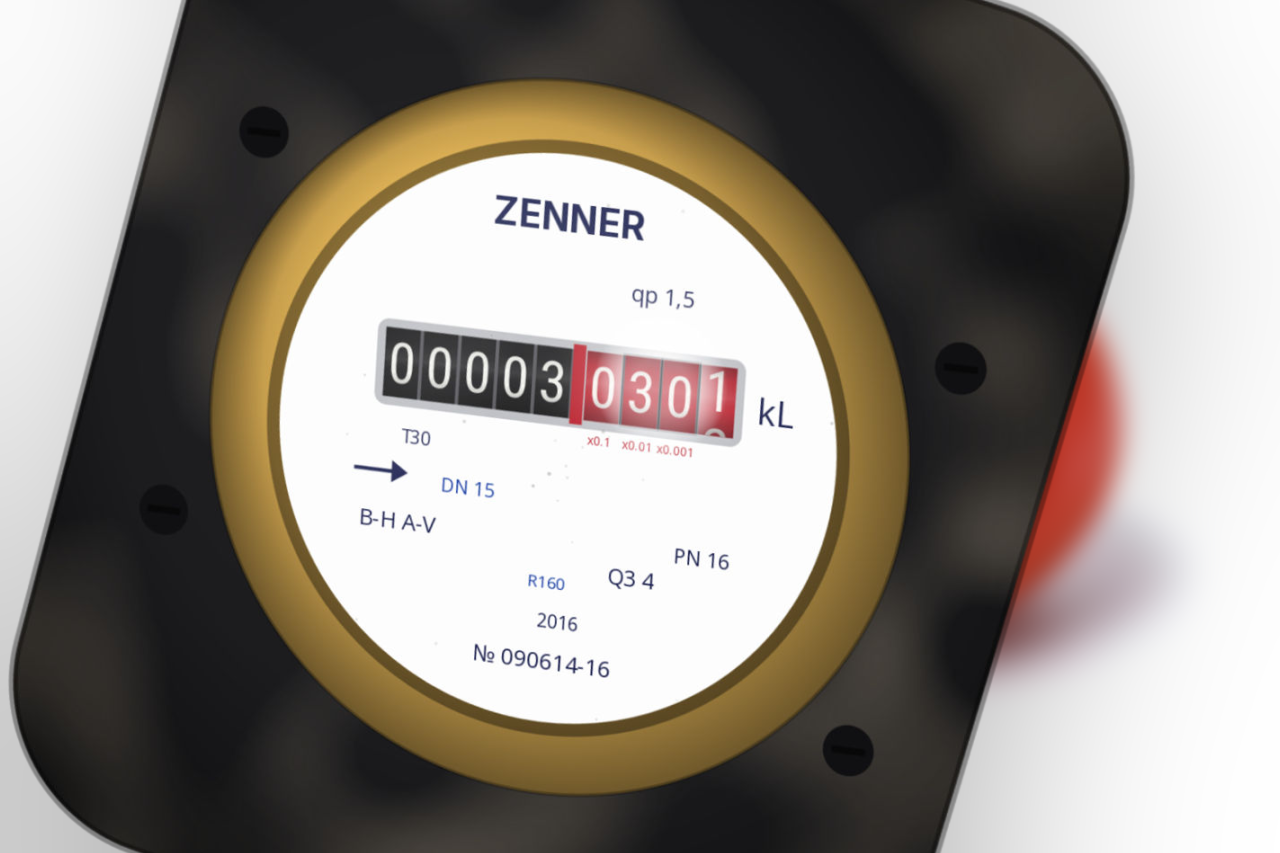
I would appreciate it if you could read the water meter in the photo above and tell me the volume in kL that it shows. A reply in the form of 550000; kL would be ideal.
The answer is 3.0301; kL
